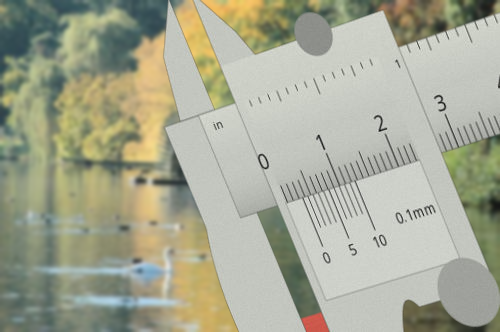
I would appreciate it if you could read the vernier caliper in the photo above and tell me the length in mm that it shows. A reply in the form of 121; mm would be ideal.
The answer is 3.6; mm
